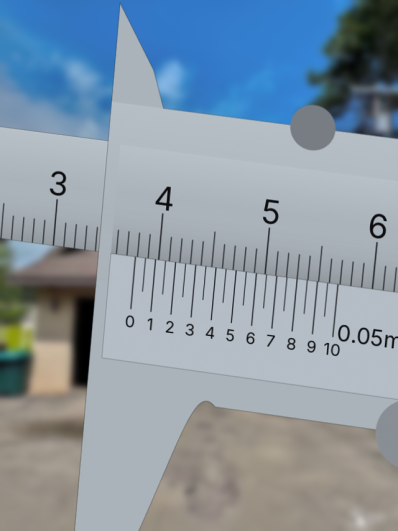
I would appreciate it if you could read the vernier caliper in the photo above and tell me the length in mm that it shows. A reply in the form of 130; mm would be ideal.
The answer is 37.8; mm
